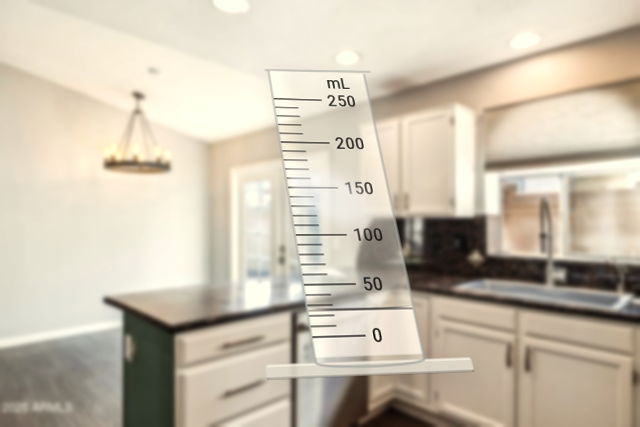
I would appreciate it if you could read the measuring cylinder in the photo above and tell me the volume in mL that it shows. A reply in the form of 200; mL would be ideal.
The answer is 25; mL
